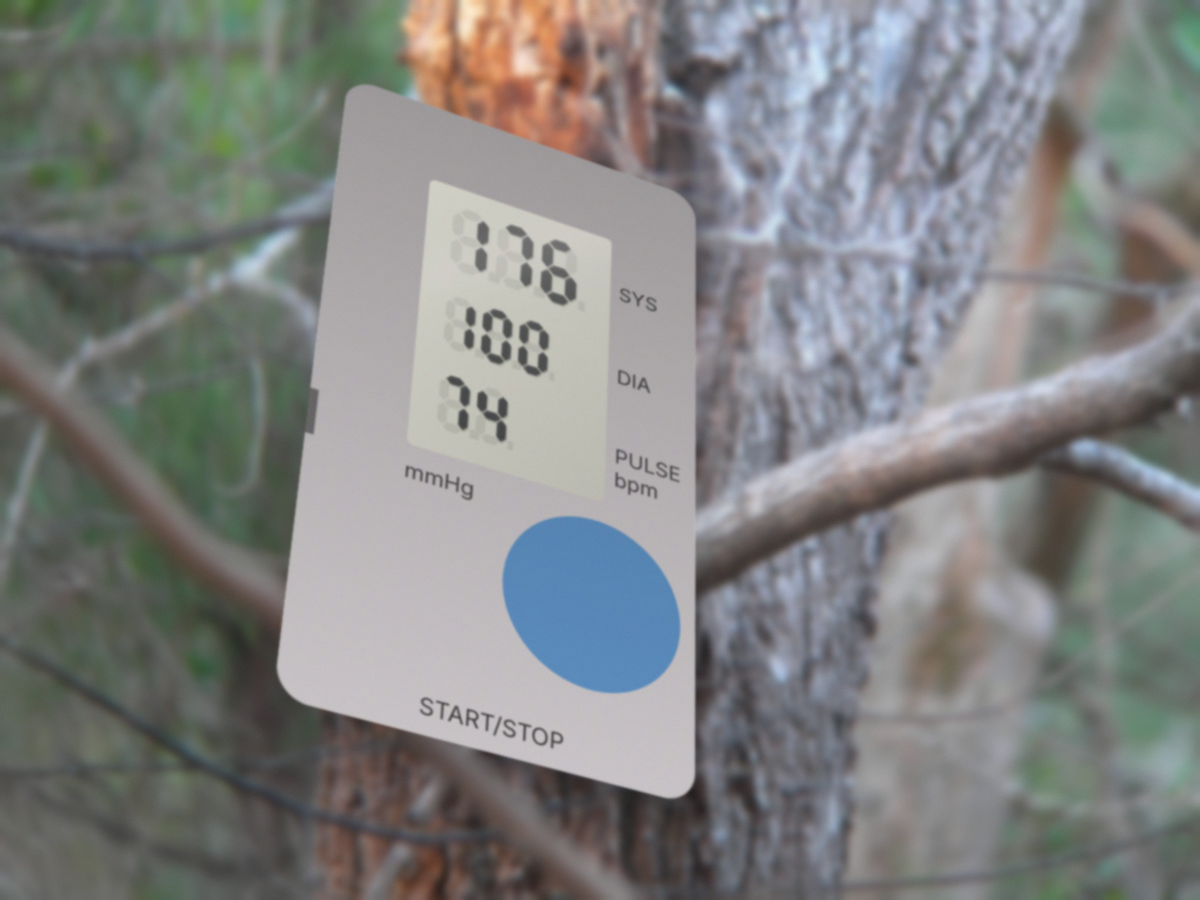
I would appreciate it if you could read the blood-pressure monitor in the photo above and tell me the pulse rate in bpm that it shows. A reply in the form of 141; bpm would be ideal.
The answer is 74; bpm
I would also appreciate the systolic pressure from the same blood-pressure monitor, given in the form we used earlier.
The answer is 176; mmHg
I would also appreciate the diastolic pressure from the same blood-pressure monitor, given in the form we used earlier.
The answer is 100; mmHg
